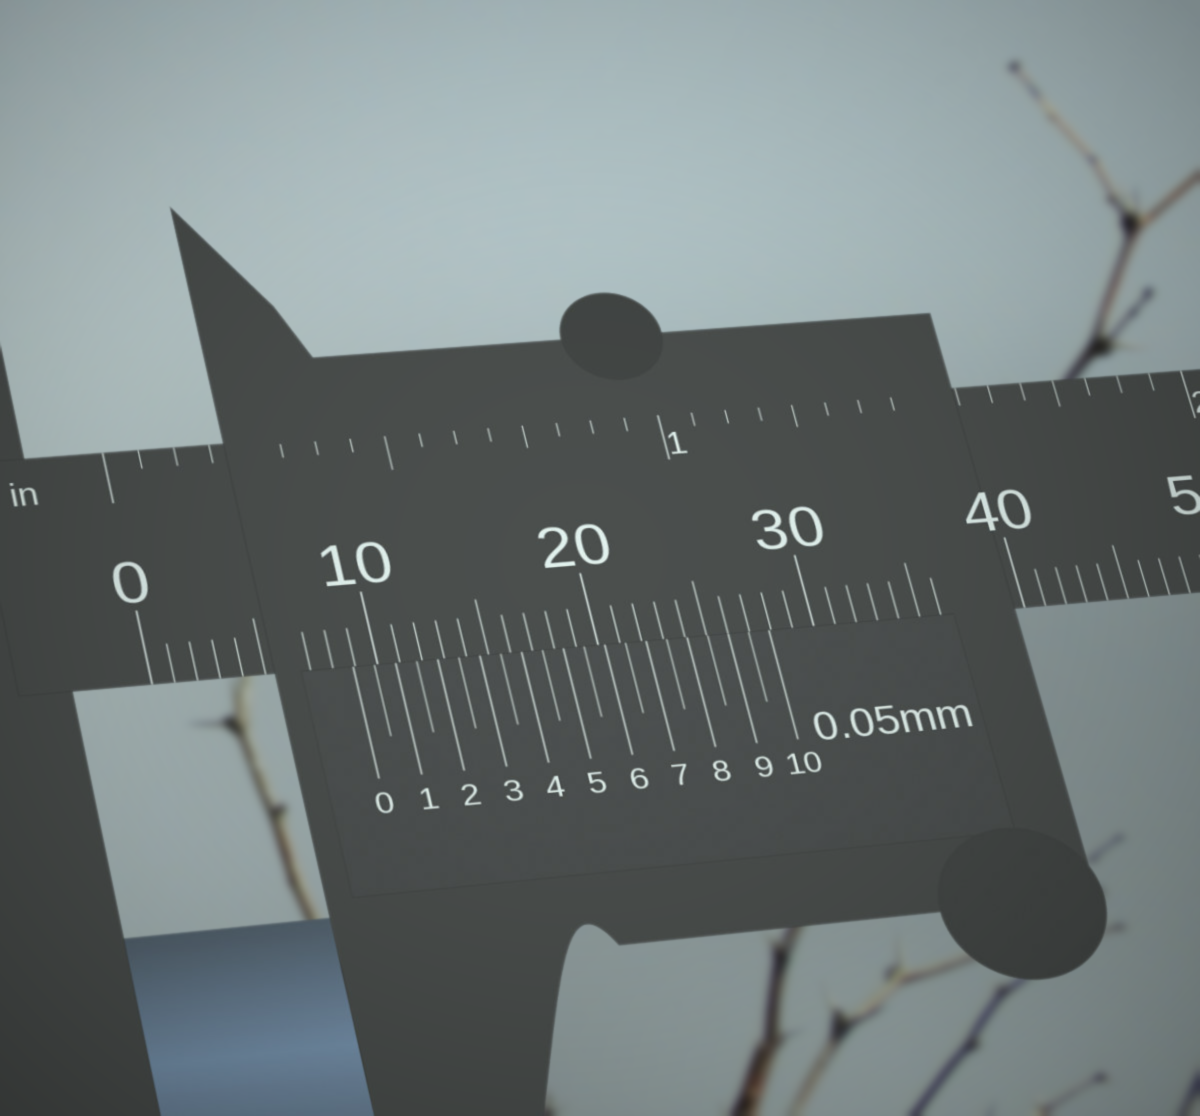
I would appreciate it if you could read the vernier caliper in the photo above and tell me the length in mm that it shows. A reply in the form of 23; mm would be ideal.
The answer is 8.9; mm
